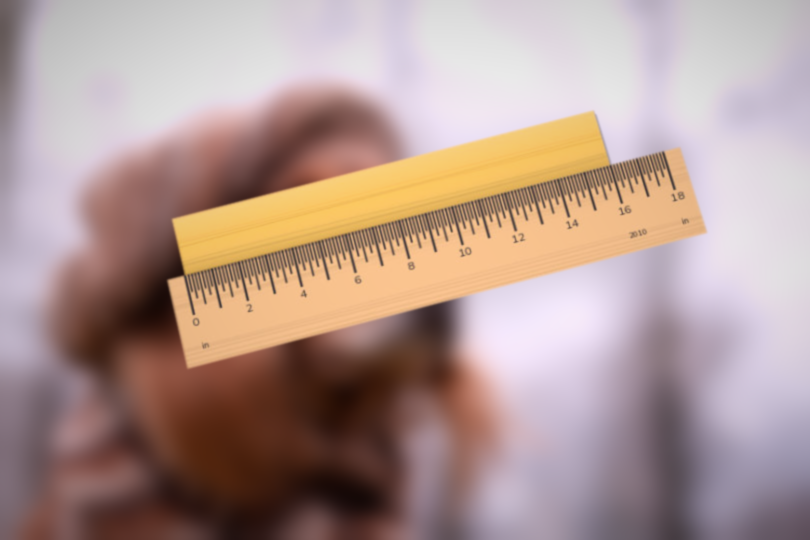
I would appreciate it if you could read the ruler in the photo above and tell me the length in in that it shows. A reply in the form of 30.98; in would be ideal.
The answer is 16; in
